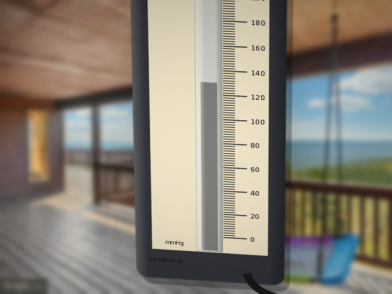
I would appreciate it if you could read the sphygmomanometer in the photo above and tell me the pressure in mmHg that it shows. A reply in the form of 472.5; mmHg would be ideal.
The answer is 130; mmHg
